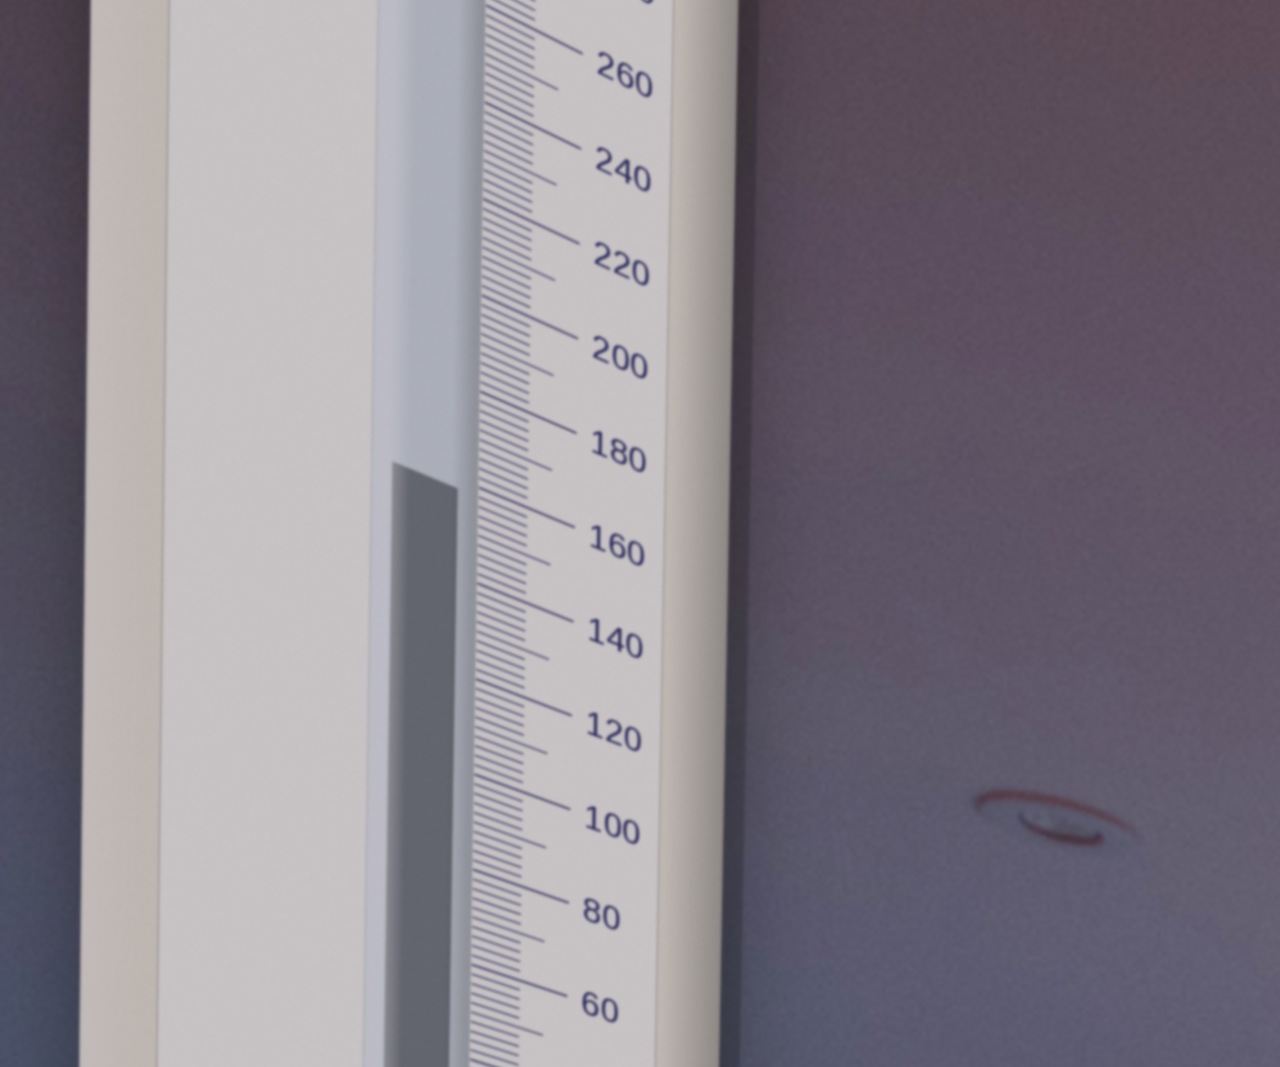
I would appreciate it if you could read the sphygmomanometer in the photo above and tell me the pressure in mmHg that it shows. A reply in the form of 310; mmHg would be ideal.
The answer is 158; mmHg
